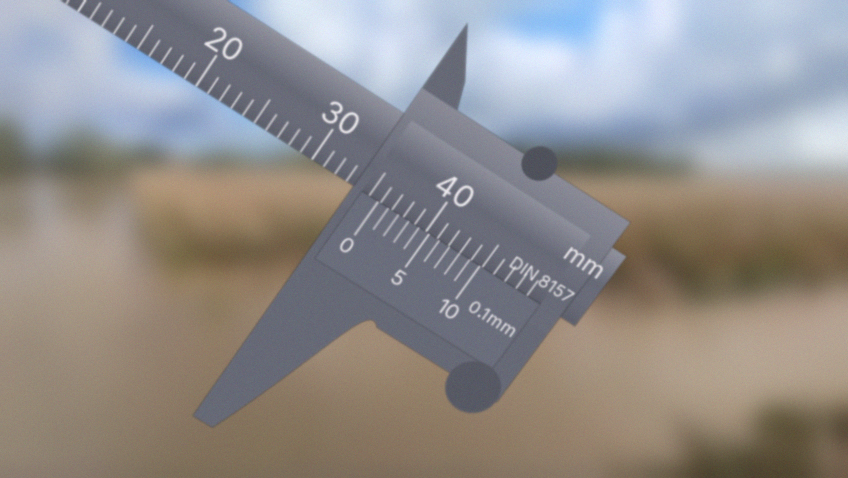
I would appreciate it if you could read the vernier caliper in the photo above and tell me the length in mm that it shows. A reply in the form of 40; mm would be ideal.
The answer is 35.8; mm
